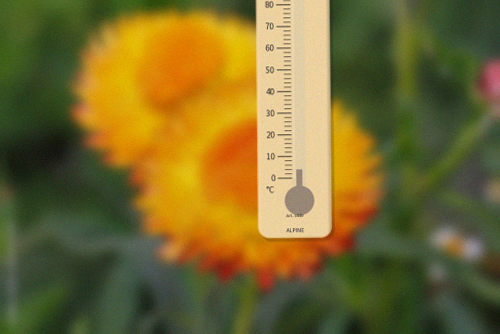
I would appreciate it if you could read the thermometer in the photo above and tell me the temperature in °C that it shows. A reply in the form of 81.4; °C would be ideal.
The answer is 4; °C
